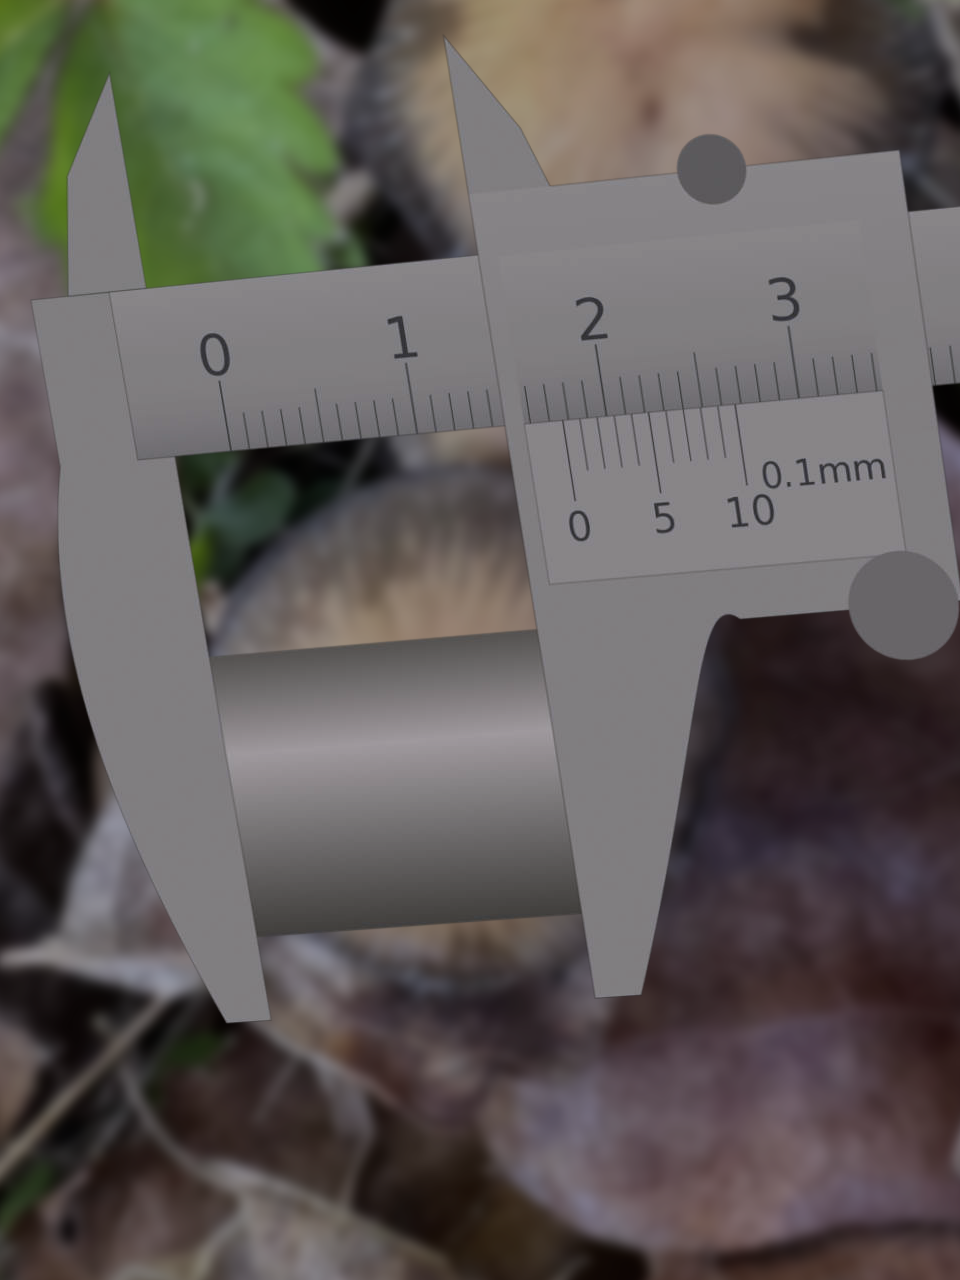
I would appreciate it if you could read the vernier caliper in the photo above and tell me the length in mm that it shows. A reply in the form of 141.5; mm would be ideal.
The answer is 17.7; mm
